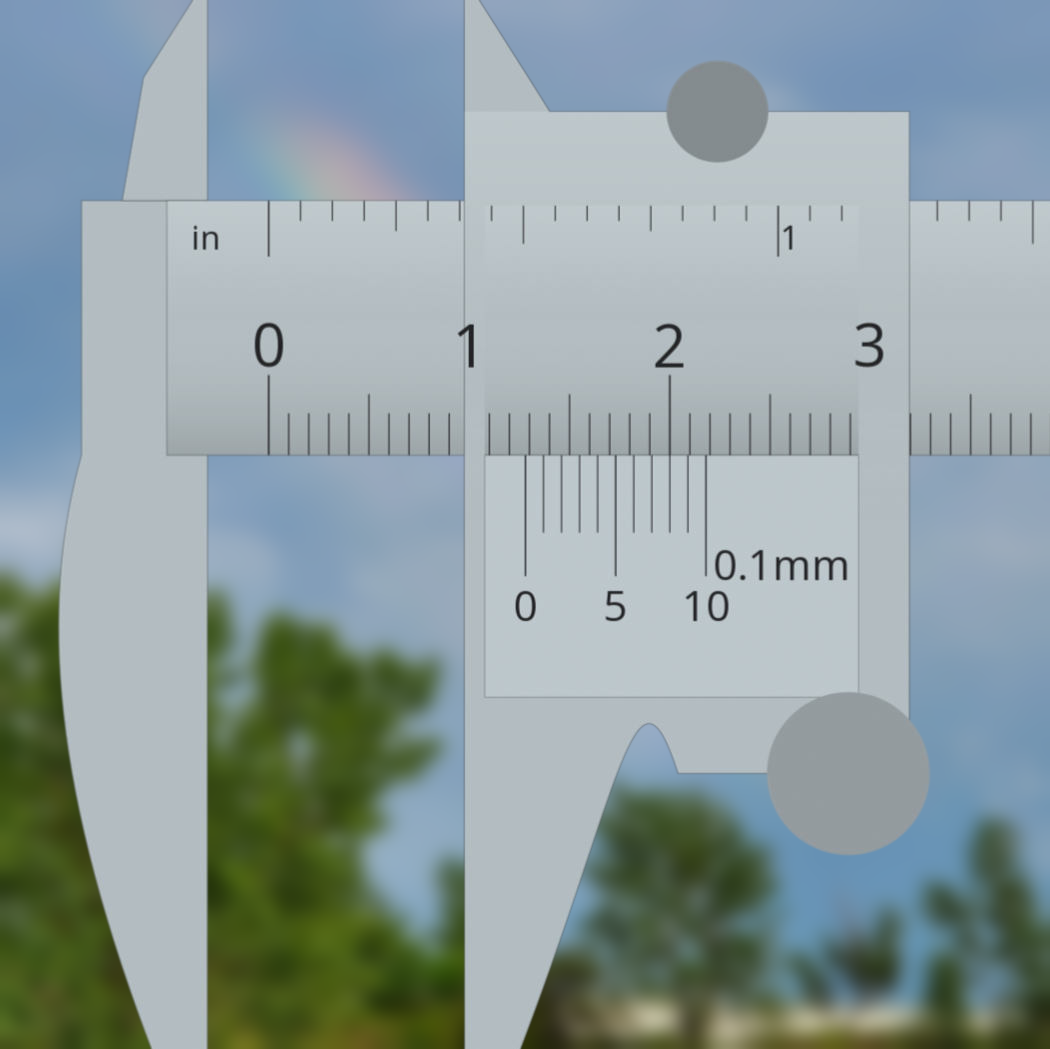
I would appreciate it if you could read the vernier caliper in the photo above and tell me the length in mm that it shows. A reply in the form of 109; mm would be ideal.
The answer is 12.8; mm
